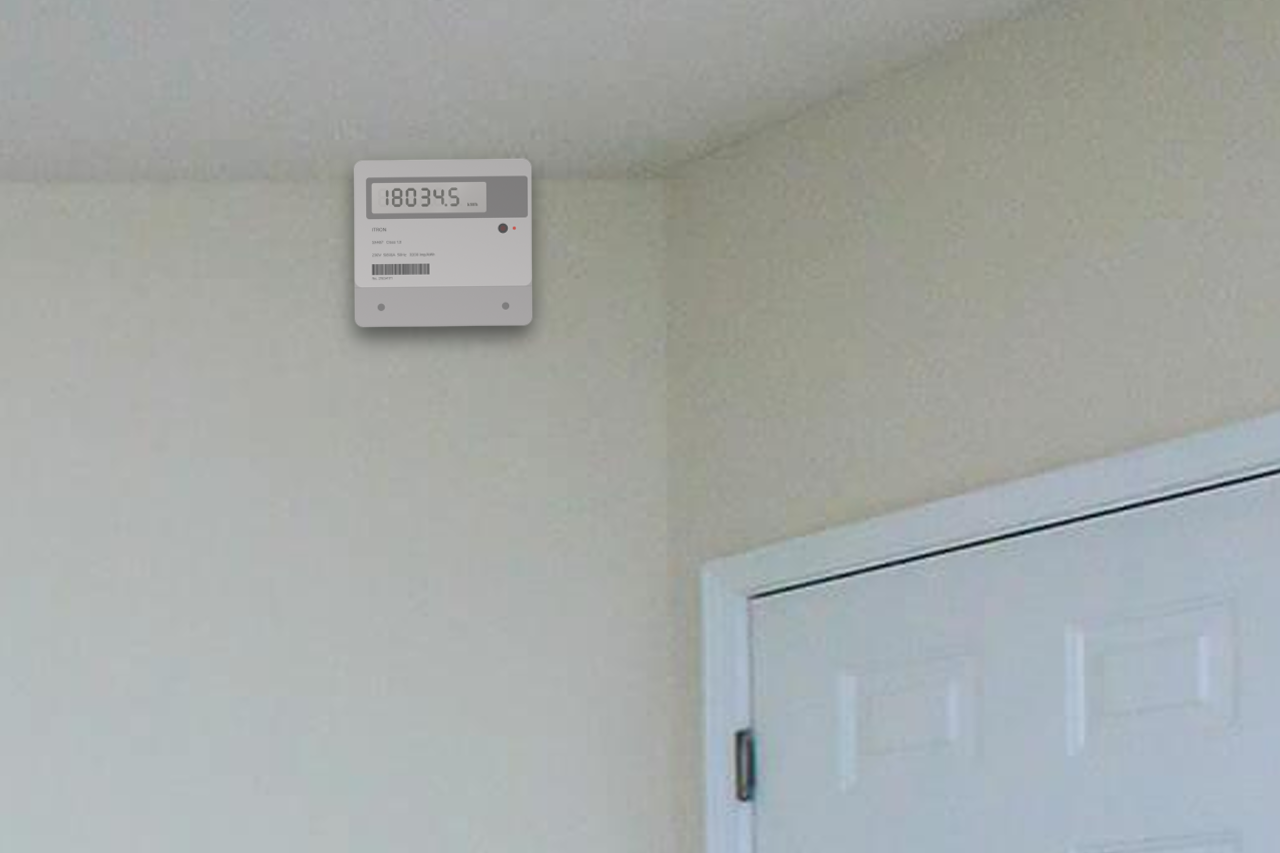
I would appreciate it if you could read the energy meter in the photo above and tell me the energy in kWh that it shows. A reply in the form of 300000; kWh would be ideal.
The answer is 18034.5; kWh
